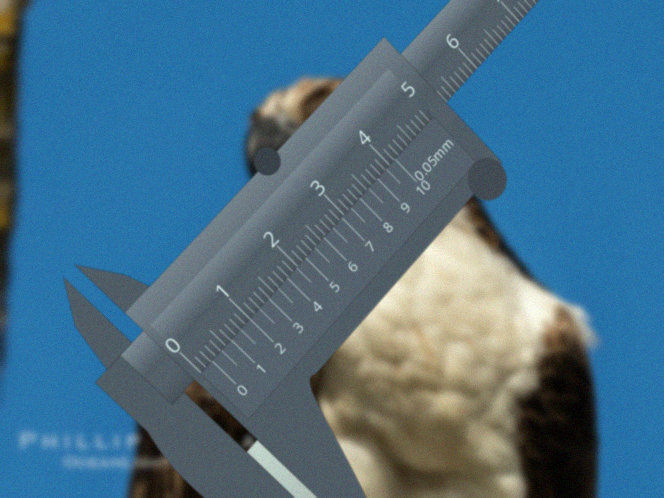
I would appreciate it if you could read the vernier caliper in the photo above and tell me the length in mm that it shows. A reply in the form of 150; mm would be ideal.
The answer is 2.2; mm
